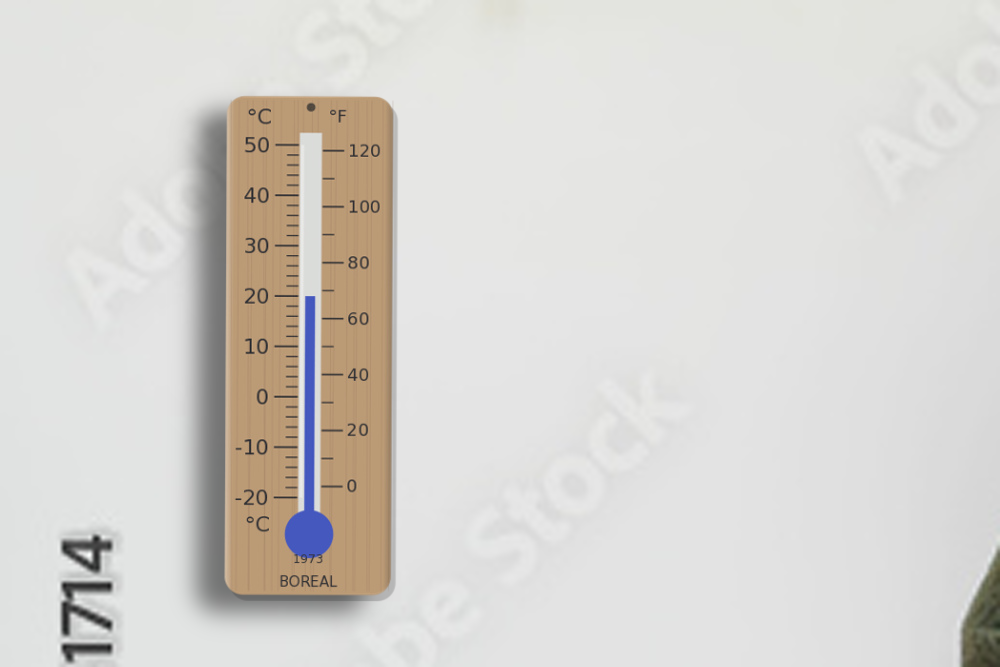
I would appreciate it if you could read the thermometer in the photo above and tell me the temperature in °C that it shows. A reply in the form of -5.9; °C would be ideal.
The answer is 20; °C
